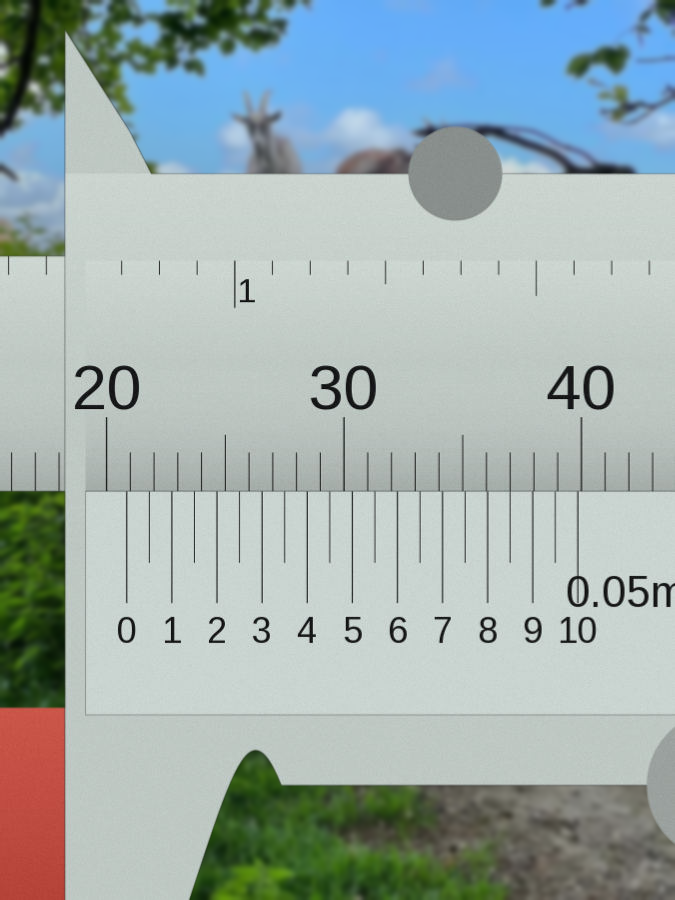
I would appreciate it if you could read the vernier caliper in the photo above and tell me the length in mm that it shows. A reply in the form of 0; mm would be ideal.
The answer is 20.85; mm
